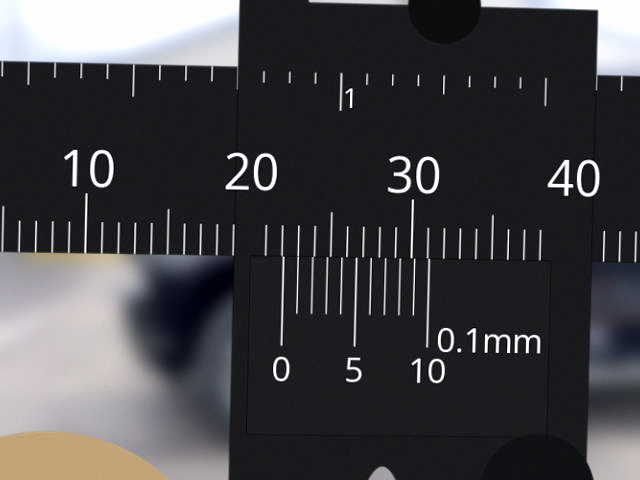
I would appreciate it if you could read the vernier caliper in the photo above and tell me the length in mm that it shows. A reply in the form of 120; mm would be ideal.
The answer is 22.1; mm
